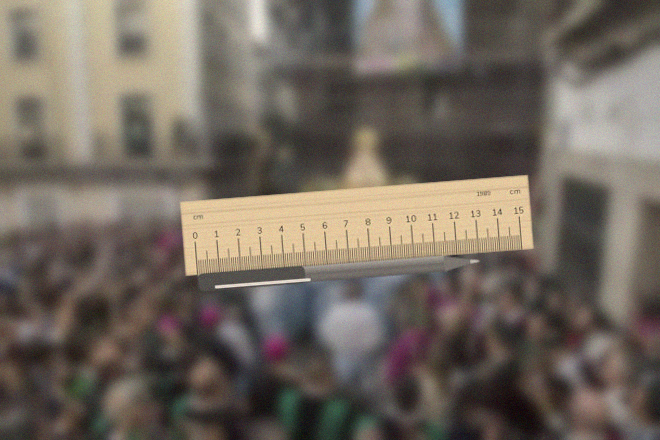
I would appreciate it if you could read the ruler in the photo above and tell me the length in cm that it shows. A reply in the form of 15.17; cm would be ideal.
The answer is 13; cm
